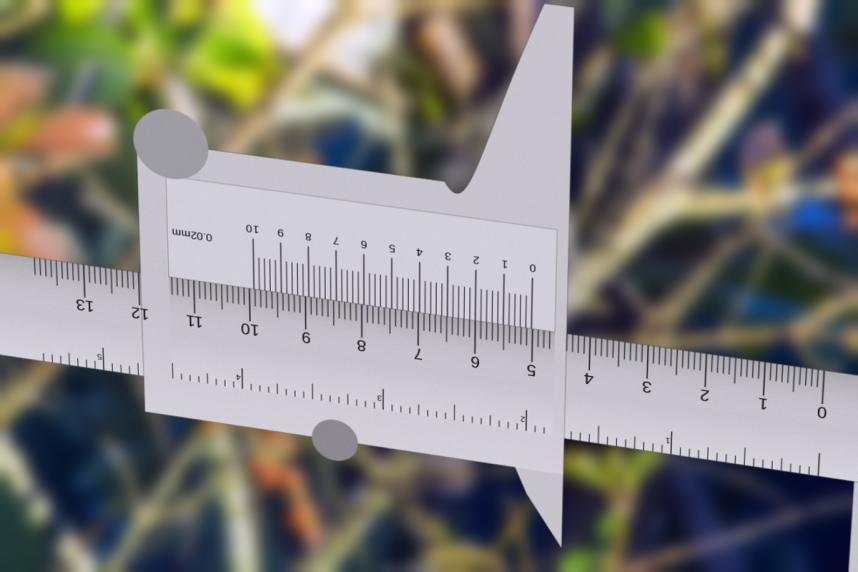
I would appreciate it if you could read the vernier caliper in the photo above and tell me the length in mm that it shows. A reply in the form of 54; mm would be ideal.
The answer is 50.2; mm
